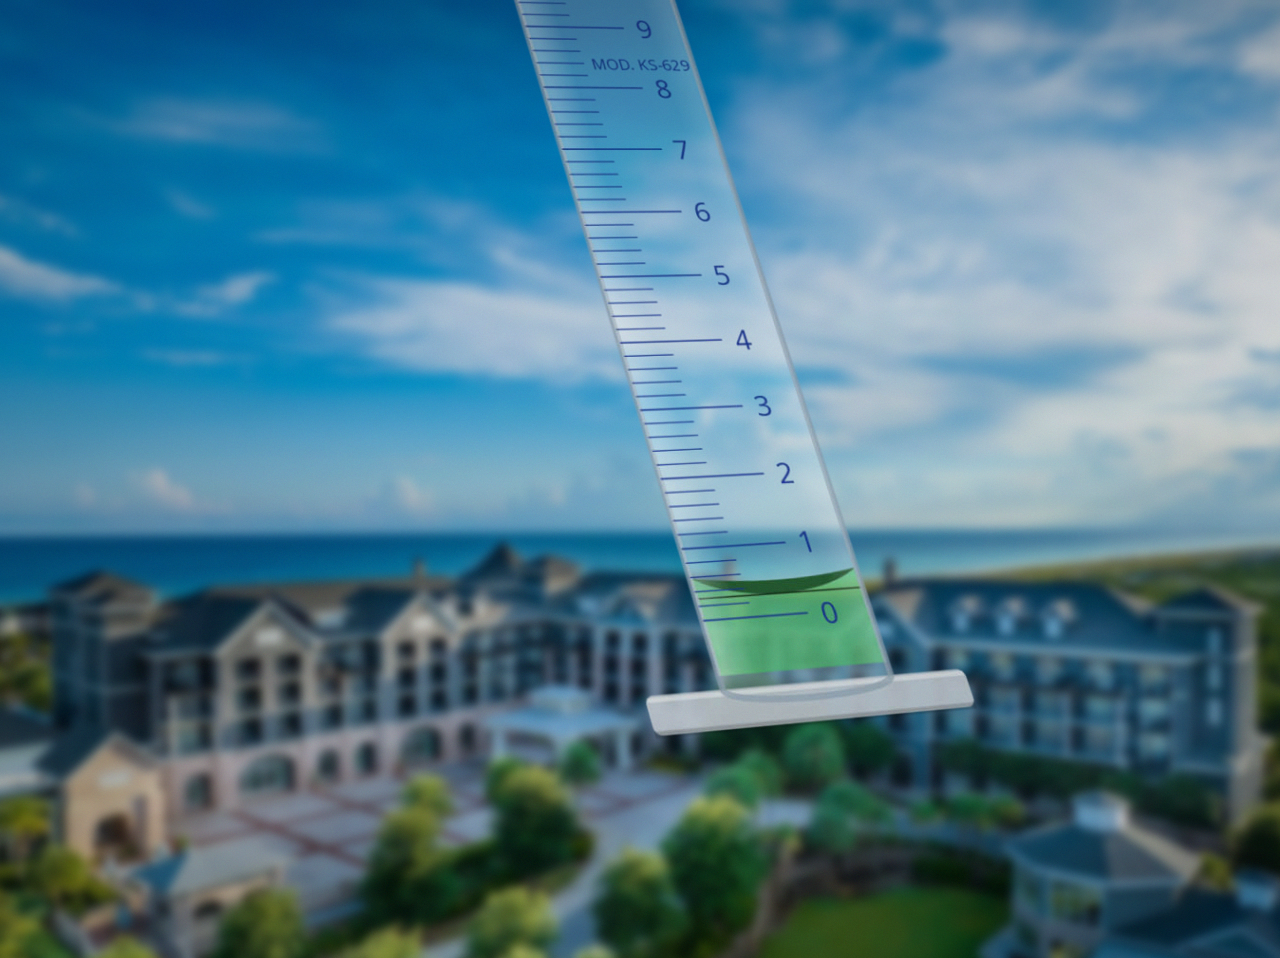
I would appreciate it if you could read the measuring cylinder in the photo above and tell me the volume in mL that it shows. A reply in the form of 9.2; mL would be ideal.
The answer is 0.3; mL
